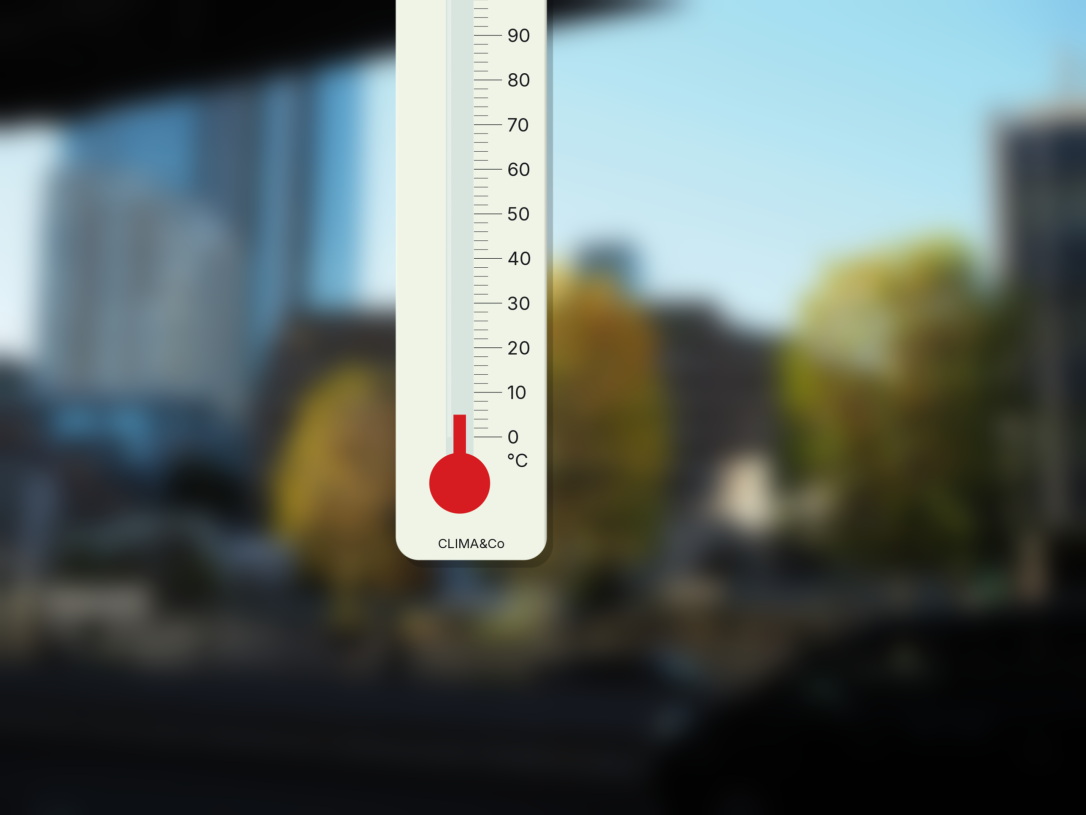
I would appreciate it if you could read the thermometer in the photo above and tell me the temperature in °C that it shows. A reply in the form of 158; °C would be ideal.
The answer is 5; °C
